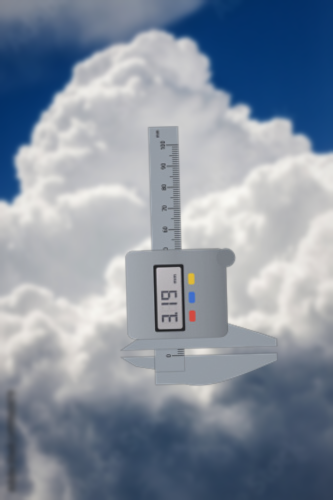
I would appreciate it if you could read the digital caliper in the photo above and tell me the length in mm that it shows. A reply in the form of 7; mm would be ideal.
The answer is 3.19; mm
